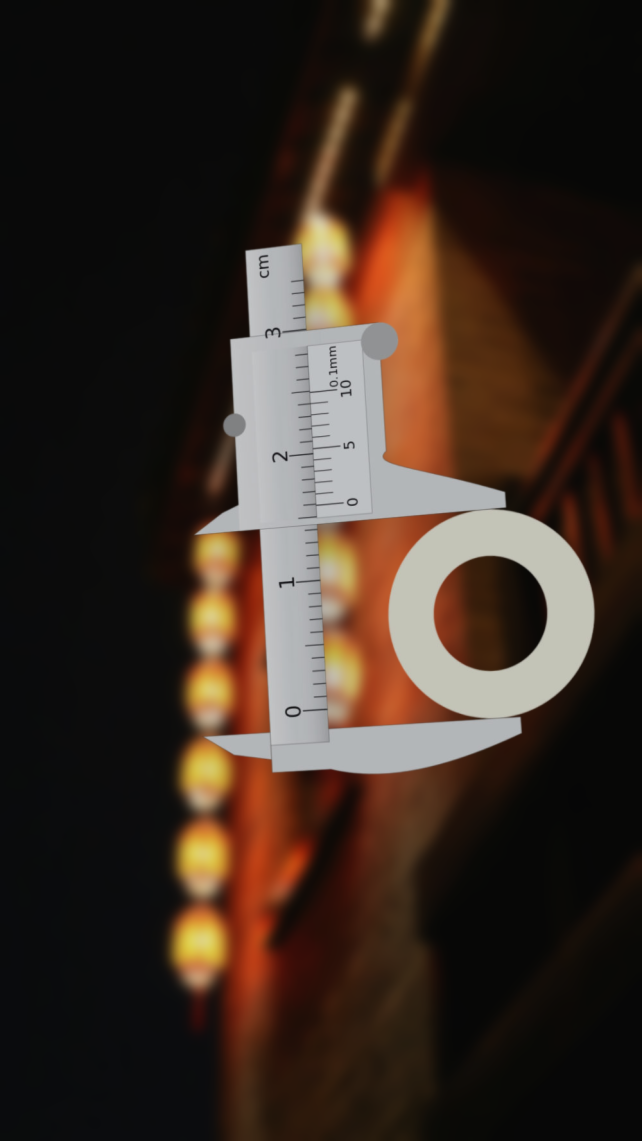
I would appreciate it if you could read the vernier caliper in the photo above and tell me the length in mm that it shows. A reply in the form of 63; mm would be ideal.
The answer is 15.9; mm
